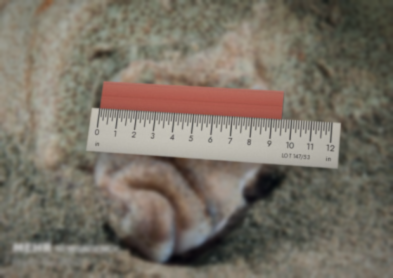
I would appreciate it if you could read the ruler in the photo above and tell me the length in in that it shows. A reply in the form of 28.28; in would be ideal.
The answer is 9.5; in
